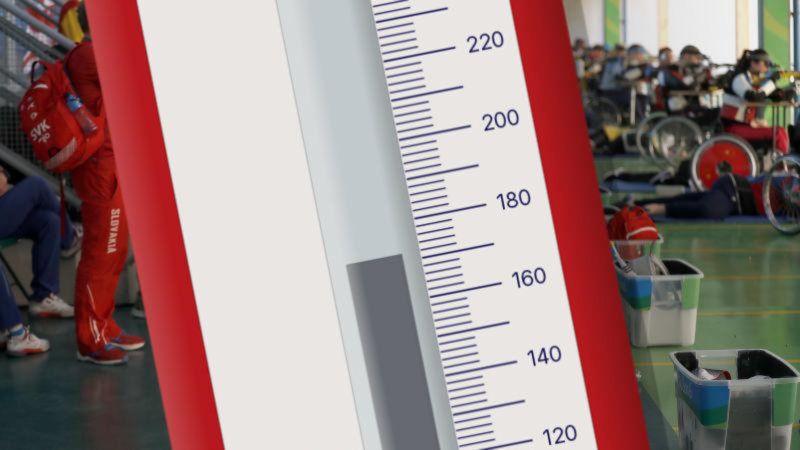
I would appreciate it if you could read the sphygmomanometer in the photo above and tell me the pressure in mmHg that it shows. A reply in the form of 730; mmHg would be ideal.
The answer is 172; mmHg
